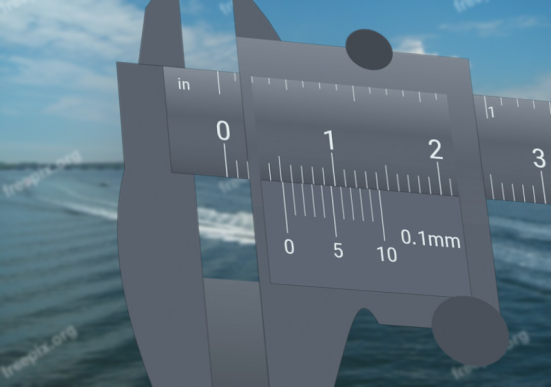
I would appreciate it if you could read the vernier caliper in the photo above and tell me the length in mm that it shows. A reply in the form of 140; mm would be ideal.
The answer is 5.1; mm
